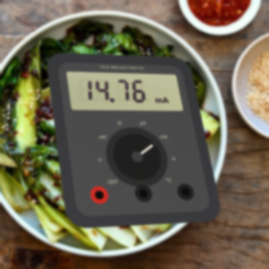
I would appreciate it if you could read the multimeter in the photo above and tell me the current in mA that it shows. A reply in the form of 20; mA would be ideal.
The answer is 14.76; mA
